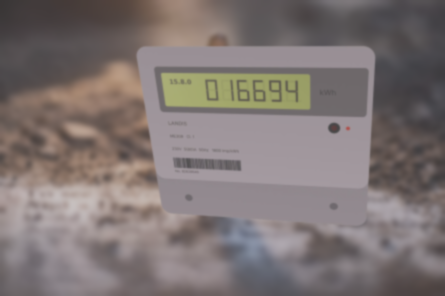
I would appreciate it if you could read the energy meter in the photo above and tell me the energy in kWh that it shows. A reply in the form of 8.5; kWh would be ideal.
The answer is 16694; kWh
